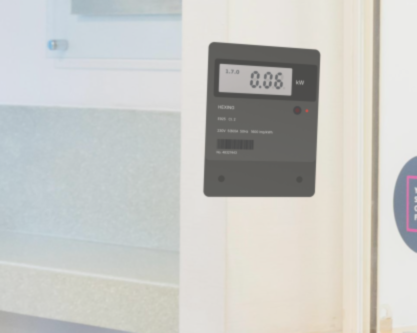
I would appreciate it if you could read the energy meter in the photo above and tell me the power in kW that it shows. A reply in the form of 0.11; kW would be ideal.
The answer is 0.06; kW
